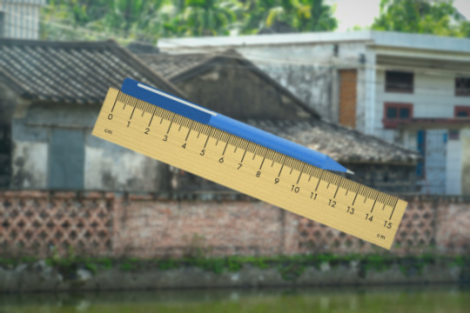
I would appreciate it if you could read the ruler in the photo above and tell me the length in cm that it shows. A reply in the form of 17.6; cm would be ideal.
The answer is 12.5; cm
